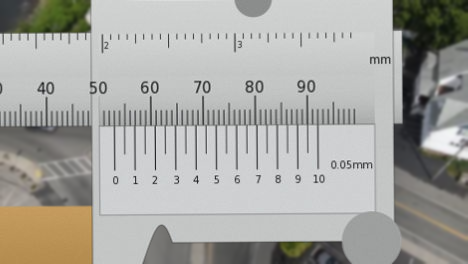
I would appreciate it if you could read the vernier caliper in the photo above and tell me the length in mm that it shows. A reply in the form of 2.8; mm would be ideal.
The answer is 53.0; mm
